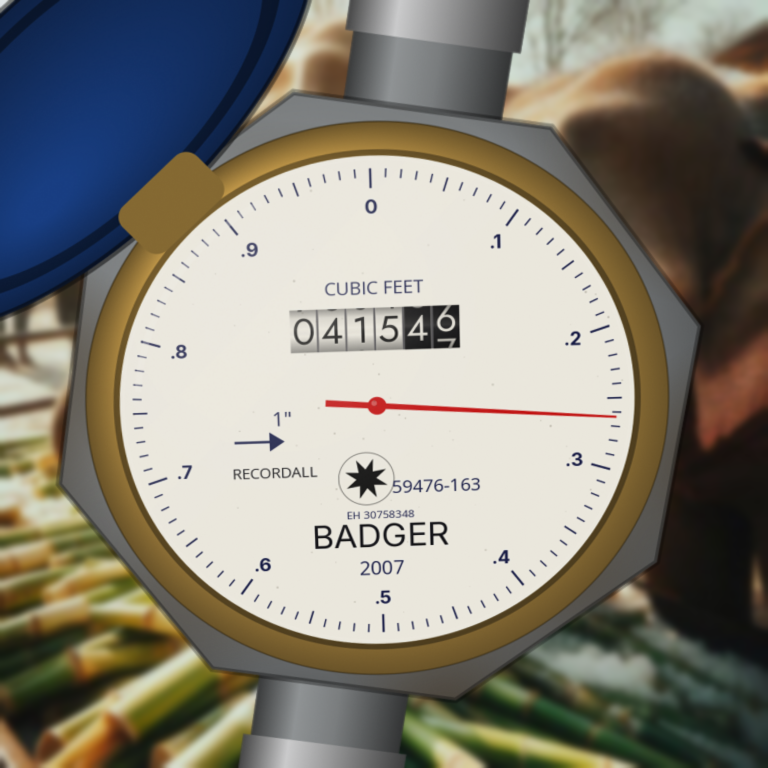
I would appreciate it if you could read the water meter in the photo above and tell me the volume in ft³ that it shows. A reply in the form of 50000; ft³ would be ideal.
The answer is 41546.26; ft³
